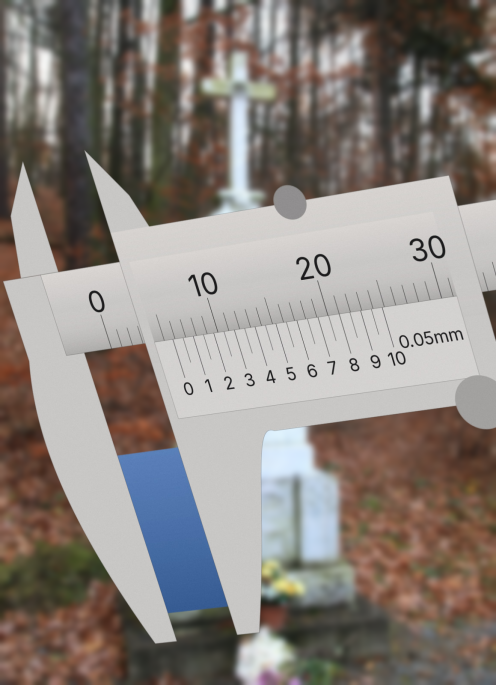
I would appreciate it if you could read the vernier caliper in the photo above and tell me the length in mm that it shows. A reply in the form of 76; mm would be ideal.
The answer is 5.8; mm
